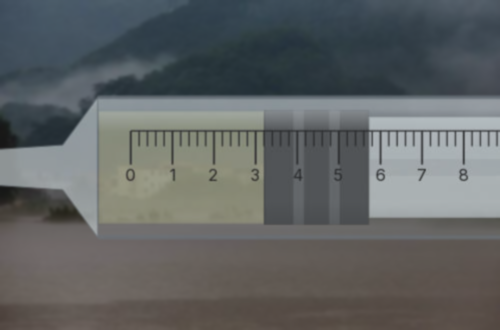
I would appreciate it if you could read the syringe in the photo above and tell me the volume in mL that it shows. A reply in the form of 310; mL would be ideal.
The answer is 3.2; mL
